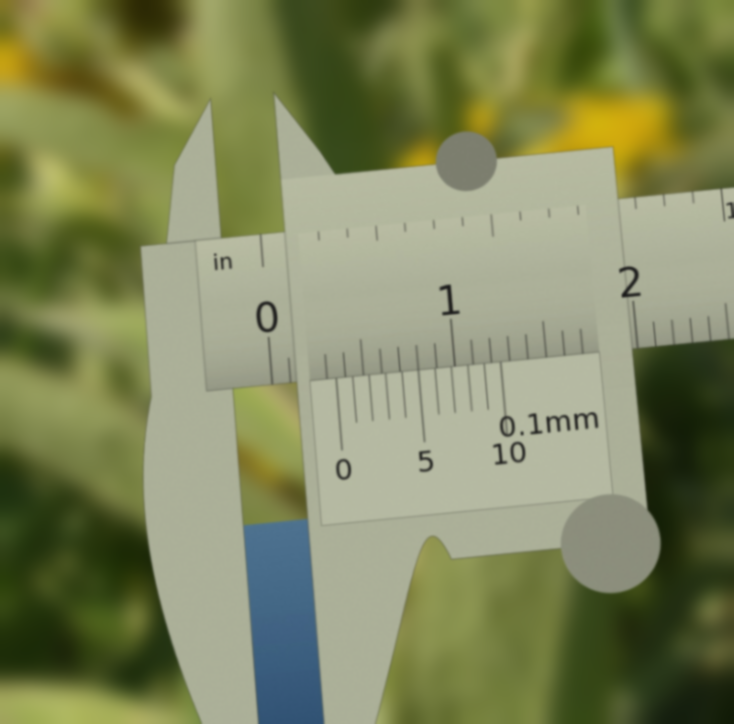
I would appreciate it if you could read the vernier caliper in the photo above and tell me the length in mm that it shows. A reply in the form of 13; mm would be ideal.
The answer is 3.5; mm
